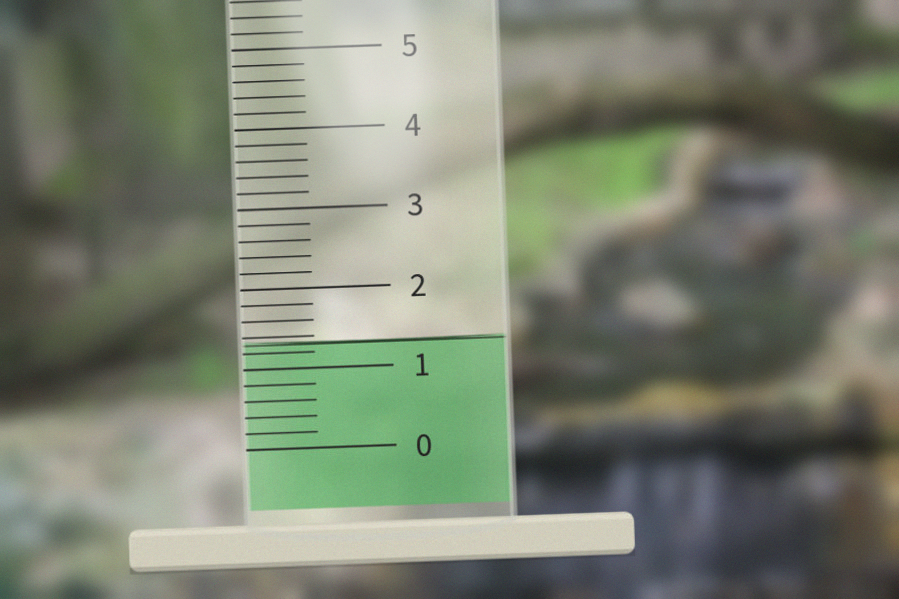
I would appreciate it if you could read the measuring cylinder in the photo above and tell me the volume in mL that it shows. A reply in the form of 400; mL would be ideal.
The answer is 1.3; mL
